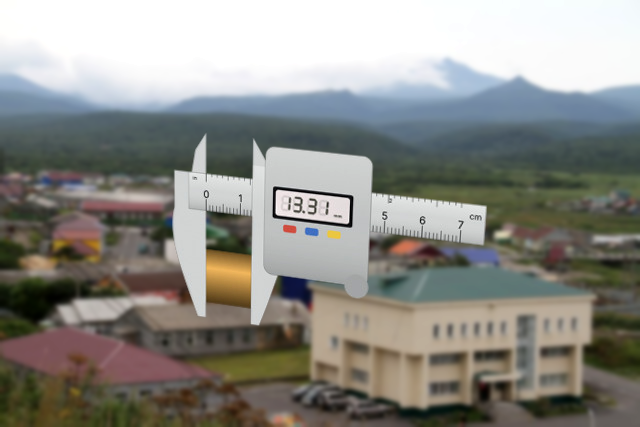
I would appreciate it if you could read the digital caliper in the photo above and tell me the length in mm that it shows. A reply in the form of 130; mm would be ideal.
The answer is 13.31; mm
